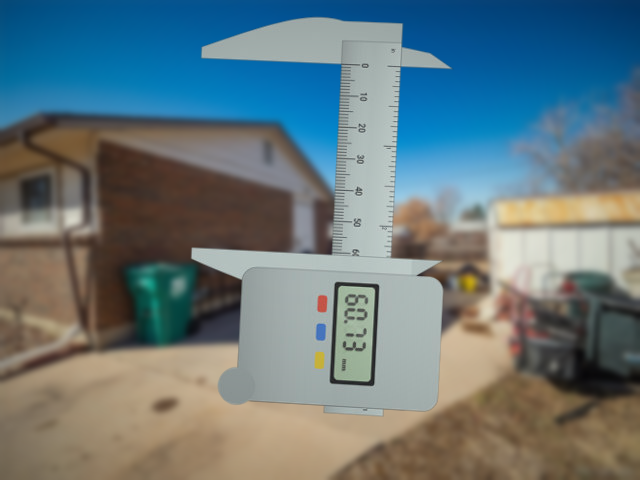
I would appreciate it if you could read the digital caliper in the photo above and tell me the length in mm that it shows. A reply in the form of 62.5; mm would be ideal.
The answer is 60.73; mm
